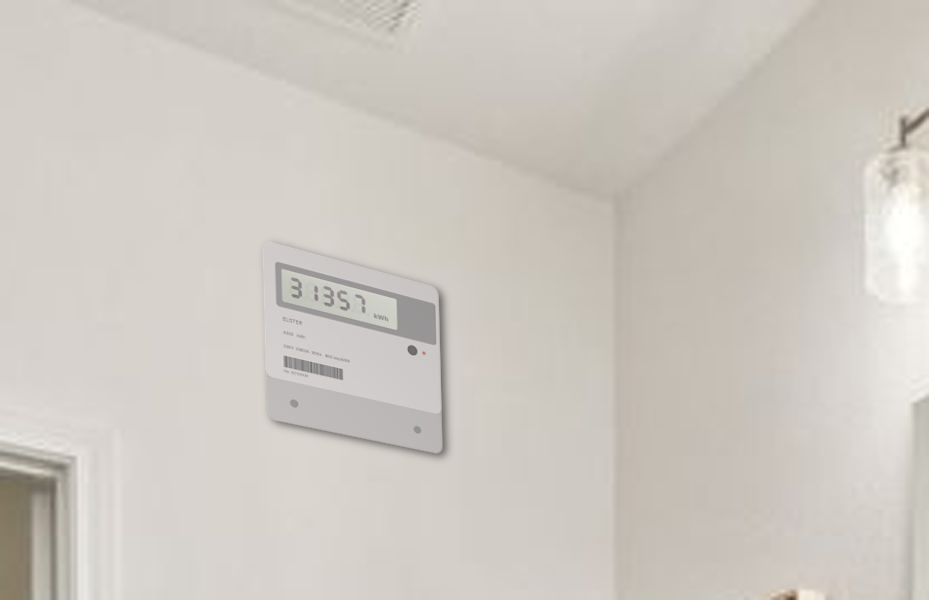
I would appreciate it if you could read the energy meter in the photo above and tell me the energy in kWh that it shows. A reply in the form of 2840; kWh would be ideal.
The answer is 31357; kWh
